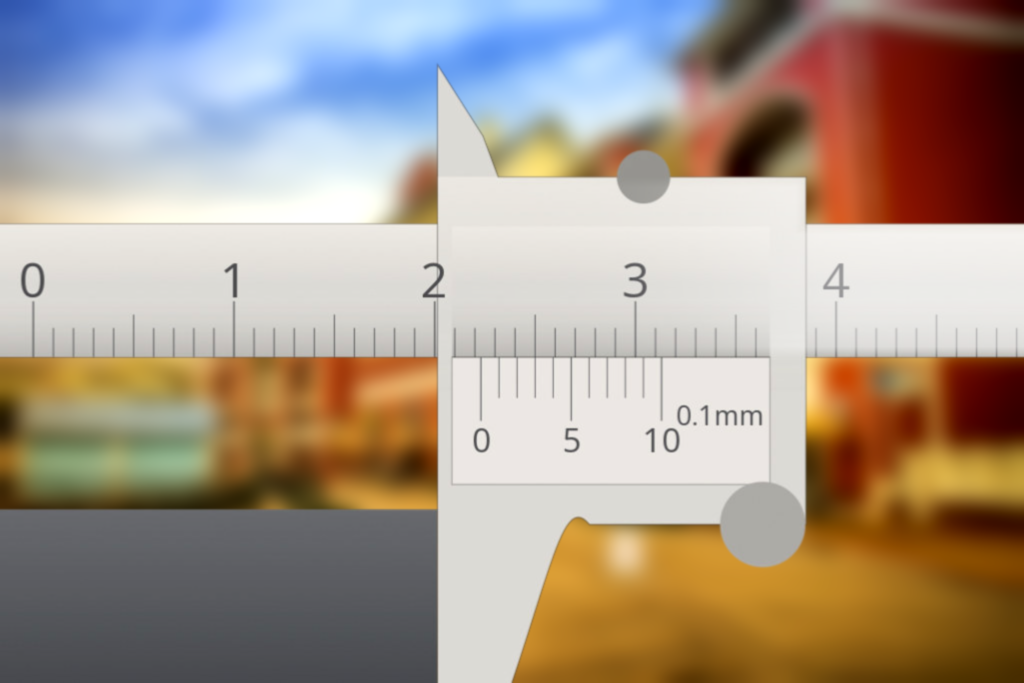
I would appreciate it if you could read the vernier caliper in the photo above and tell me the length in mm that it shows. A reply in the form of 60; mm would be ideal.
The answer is 22.3; mm
